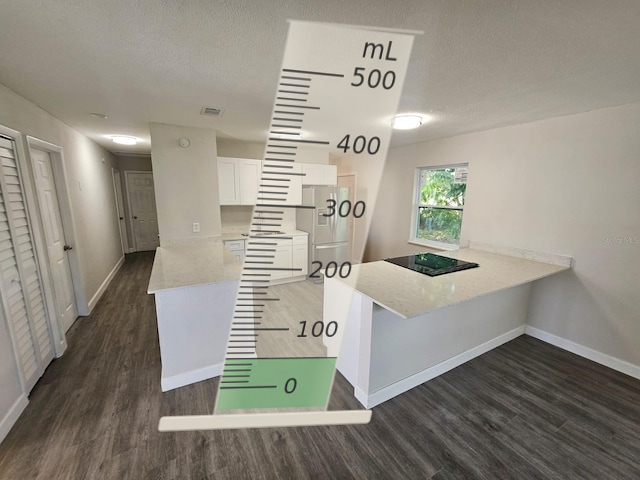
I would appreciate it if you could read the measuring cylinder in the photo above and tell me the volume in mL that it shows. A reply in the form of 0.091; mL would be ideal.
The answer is 50; mL
